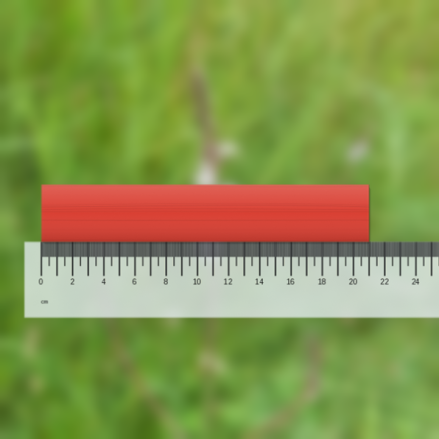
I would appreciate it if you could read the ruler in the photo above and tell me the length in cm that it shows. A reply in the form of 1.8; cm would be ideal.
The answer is 21; cm
